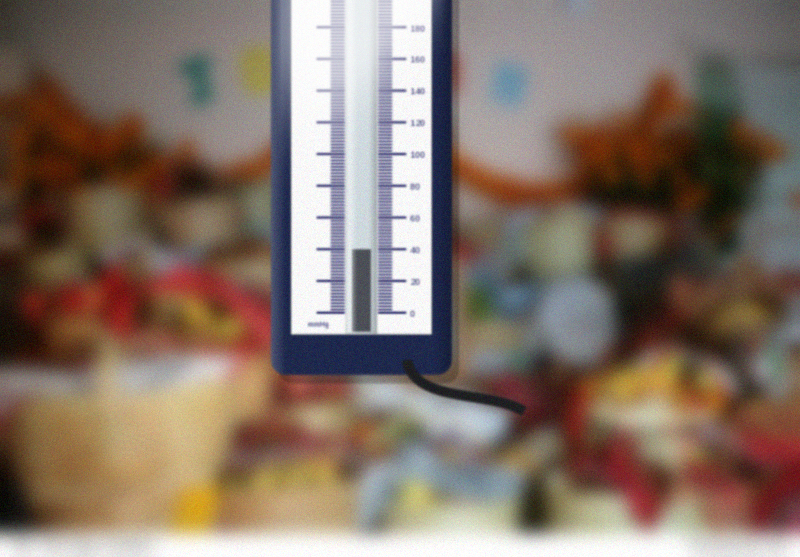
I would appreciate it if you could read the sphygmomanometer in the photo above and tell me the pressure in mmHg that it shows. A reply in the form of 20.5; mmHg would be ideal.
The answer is 40; mmHg
